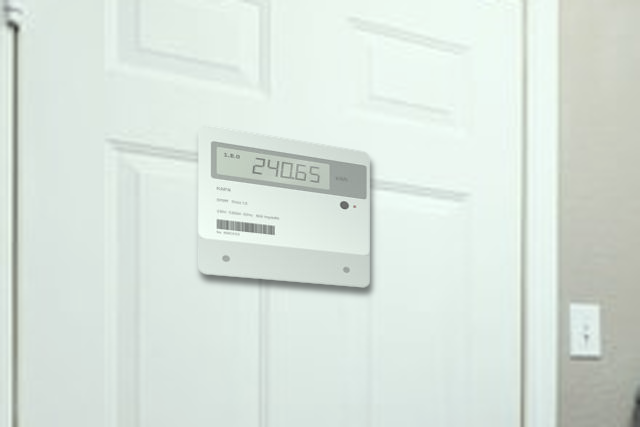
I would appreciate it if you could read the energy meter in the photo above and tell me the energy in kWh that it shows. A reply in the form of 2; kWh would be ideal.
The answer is 240.65; kWh
